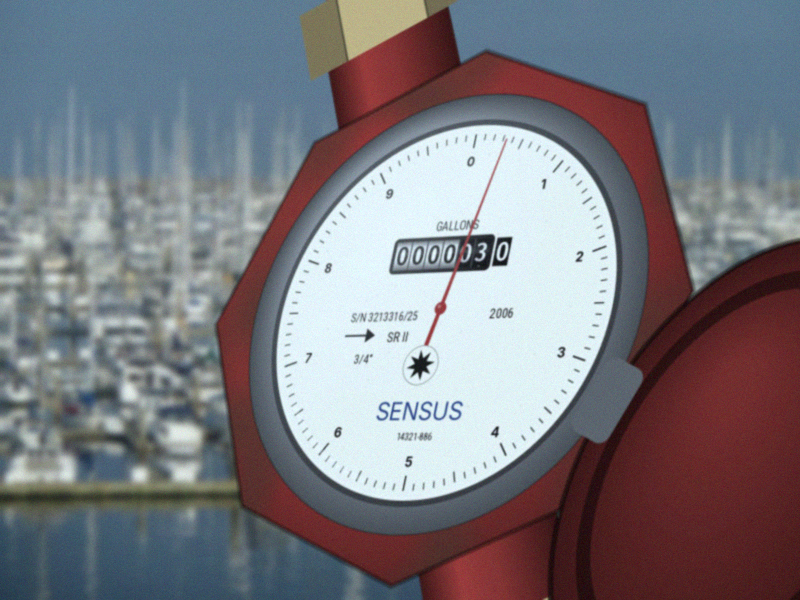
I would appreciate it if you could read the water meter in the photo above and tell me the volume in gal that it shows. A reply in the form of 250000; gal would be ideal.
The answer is 30.3; gal
